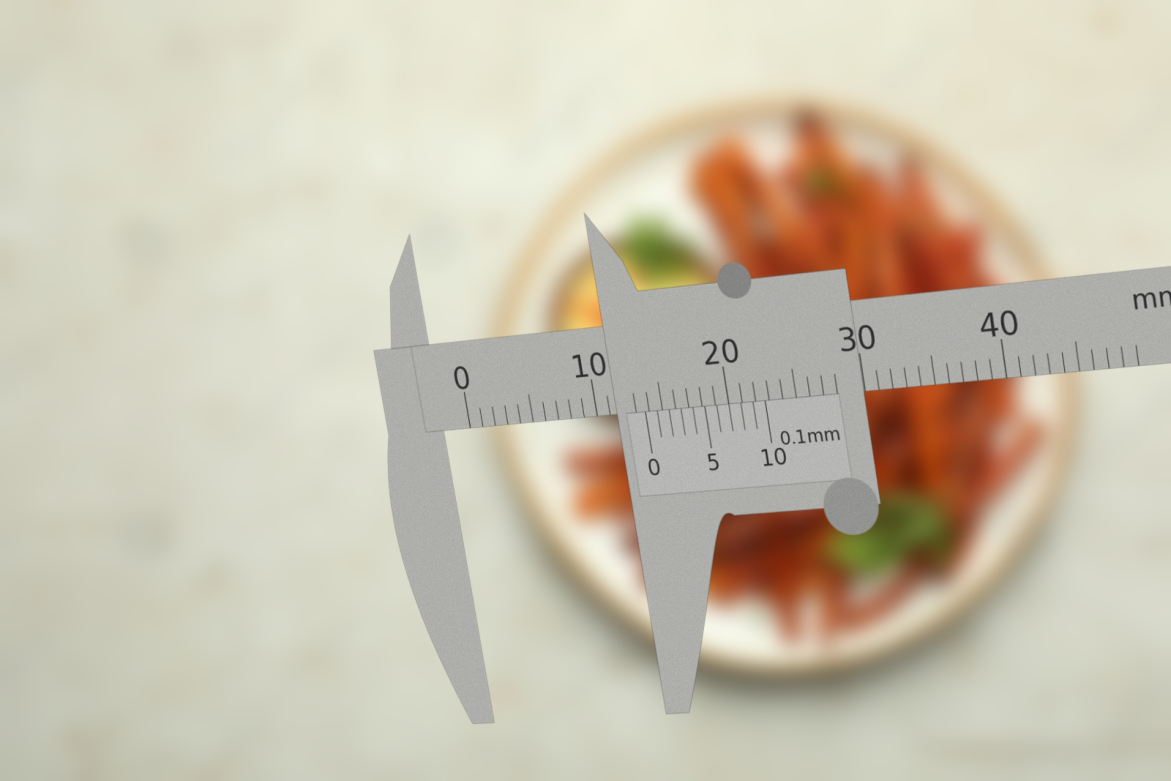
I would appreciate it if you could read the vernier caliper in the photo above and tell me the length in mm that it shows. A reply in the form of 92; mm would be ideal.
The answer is 13.7; mm
